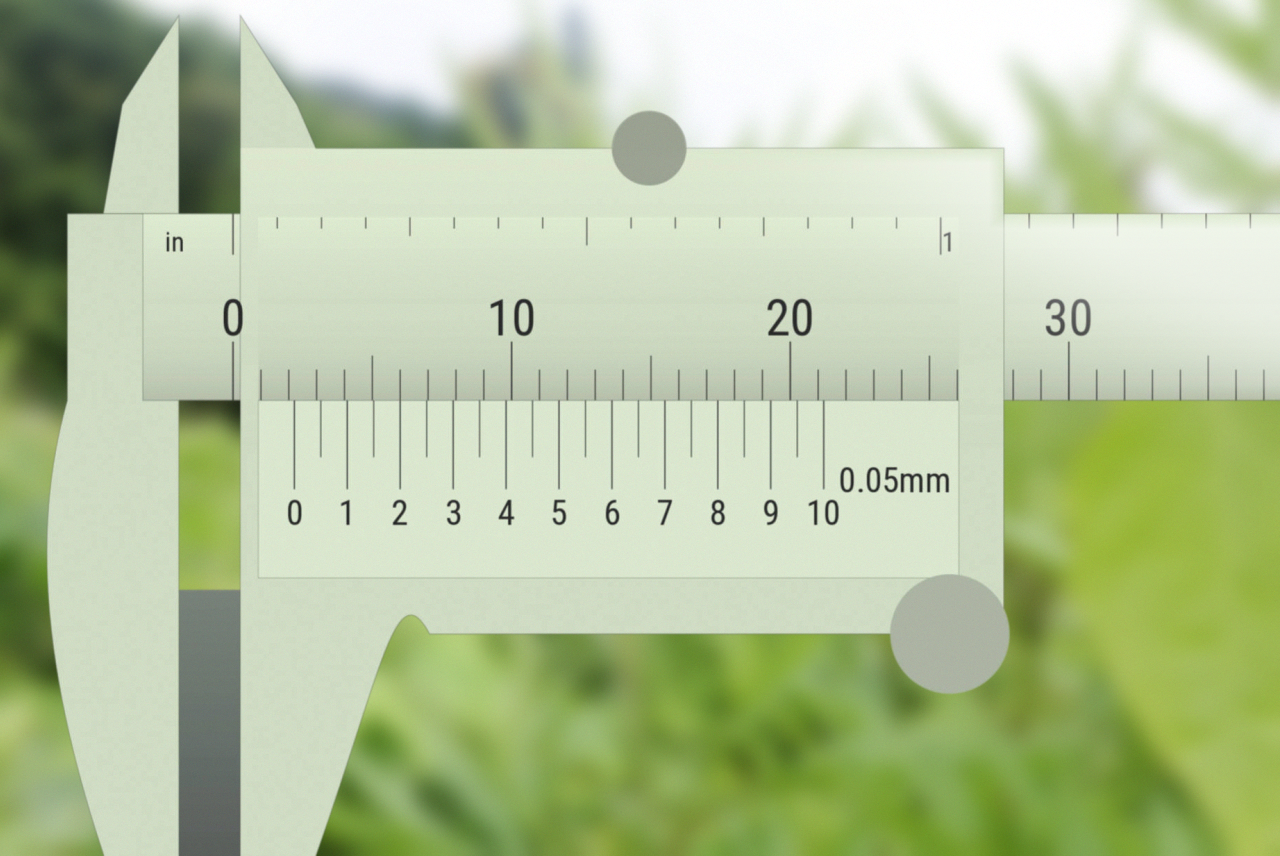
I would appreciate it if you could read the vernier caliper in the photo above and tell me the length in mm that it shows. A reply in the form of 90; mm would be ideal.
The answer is 2.20; mm
